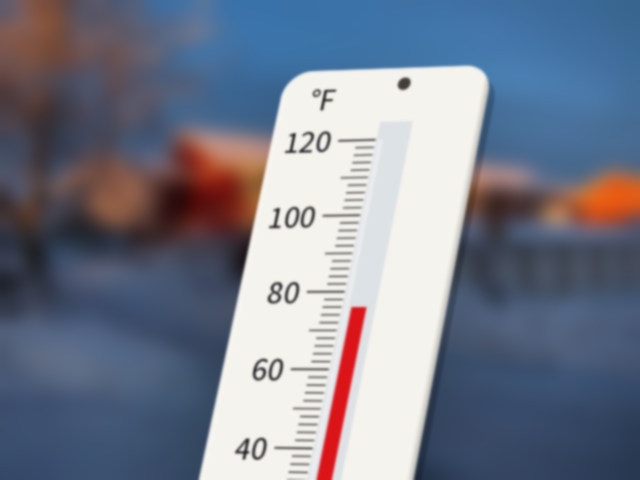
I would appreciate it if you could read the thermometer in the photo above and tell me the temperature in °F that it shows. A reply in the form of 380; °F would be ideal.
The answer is 76; °F
